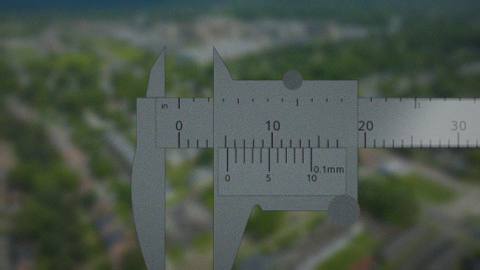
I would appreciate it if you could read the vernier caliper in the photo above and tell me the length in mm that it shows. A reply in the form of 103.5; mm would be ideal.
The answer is 5.2; mm
